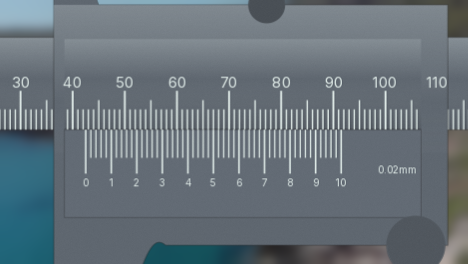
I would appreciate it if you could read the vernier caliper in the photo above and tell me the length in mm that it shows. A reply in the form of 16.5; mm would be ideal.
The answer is 42.5; mm
